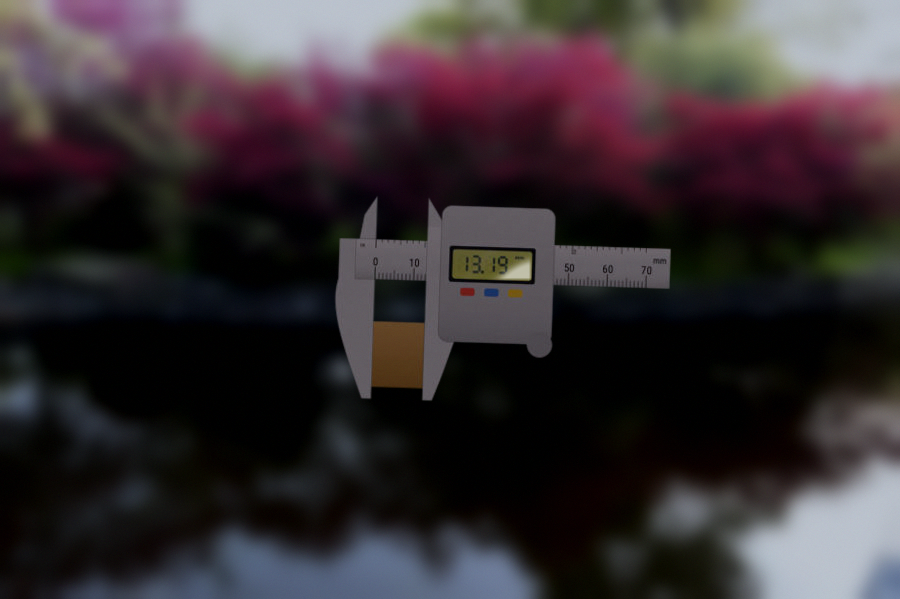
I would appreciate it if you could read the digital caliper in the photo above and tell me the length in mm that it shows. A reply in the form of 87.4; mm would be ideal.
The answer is 13.19; mm
